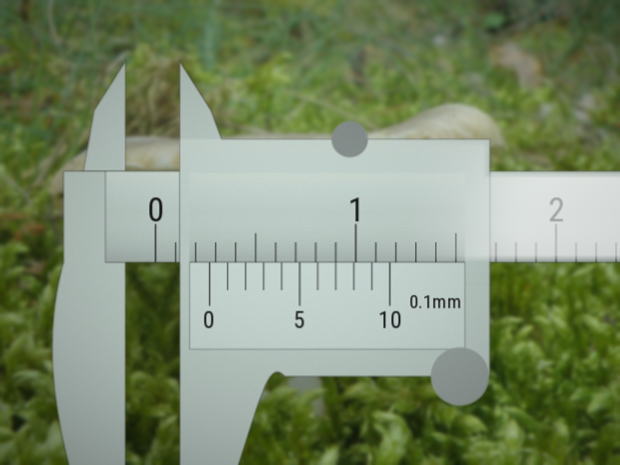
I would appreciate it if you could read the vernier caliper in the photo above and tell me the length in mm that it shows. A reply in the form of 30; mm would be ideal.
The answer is 2.7; mm
